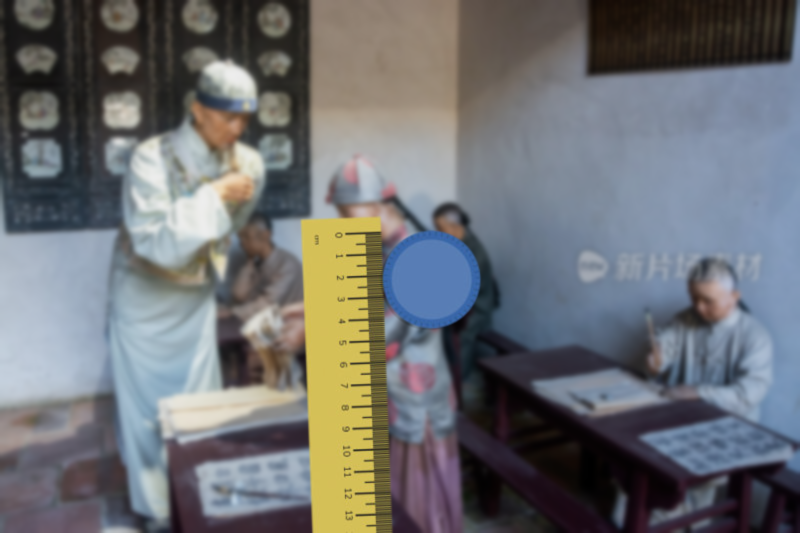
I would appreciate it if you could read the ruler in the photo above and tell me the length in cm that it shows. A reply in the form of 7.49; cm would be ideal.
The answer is 4.5; cm
